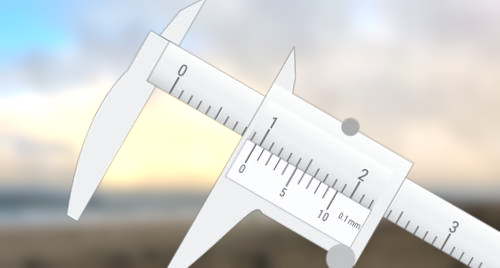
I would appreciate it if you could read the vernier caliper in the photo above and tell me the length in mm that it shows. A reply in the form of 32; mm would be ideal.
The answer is 9.6; mm
